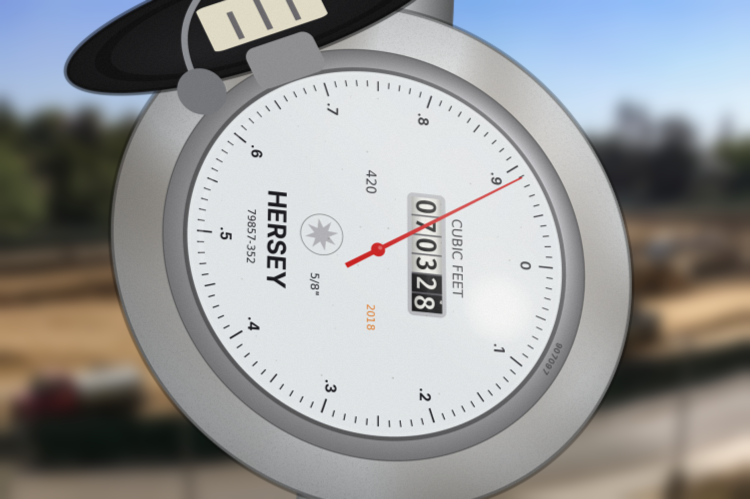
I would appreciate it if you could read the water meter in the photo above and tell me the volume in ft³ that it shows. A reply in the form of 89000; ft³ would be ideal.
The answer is 70327.91; ft³
